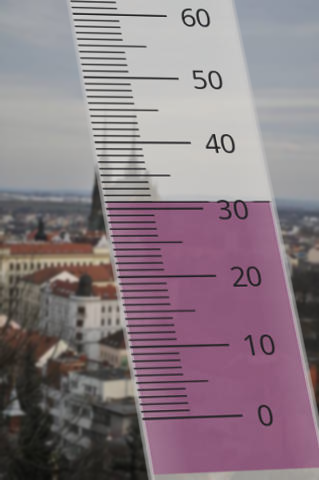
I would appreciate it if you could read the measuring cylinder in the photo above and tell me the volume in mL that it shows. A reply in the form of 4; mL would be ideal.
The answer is 31; mL
